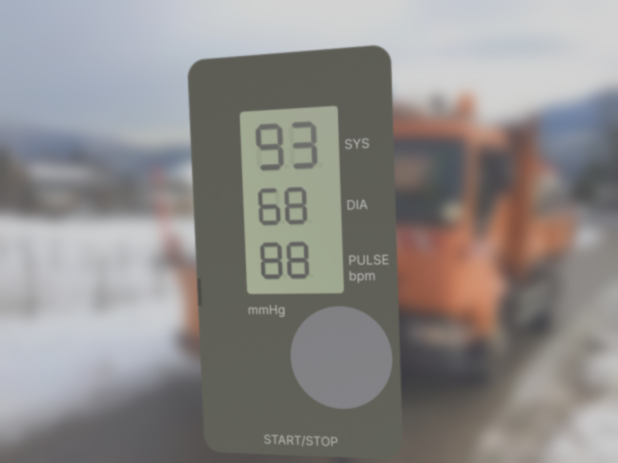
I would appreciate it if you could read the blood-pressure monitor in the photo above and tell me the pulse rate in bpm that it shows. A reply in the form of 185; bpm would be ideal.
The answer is 88; bpm
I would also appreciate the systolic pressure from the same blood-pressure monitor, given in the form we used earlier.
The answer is 93; mmHg
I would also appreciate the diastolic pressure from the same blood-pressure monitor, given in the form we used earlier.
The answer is 68; mmHg
